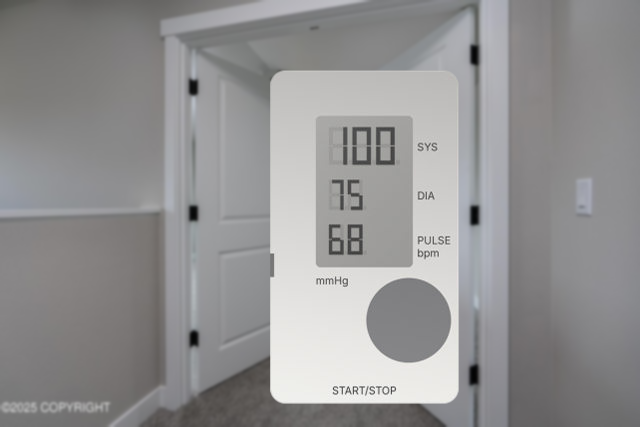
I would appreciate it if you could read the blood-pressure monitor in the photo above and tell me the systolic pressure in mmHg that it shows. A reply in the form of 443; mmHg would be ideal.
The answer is 100; mmHg
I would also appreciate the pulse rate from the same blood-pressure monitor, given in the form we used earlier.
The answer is 68; bpm
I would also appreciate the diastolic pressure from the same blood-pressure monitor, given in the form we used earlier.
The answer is 75; mmHg
